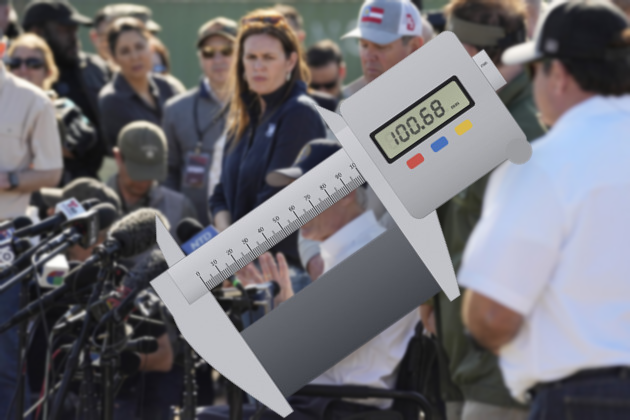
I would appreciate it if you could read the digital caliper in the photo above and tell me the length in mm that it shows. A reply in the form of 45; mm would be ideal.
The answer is 100.68; mm
